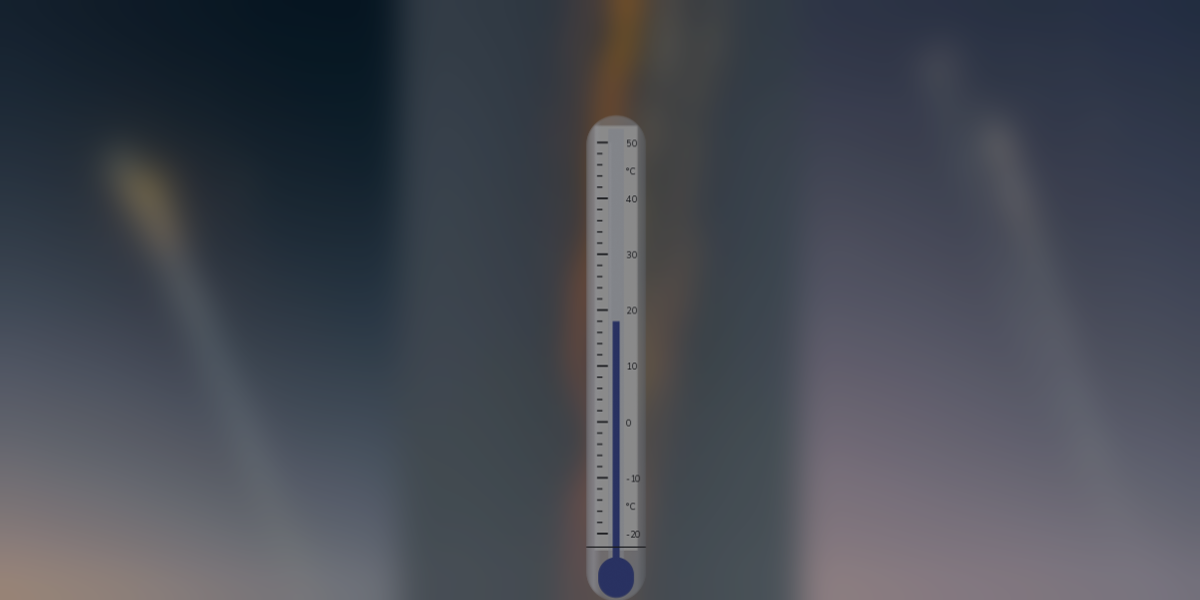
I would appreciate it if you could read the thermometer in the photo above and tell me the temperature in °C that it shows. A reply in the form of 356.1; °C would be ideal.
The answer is 18; °C
